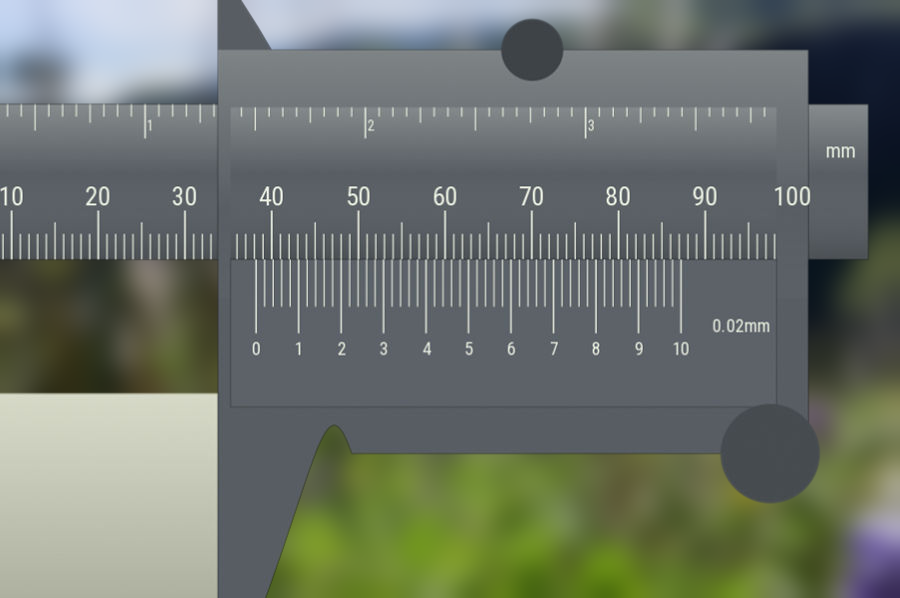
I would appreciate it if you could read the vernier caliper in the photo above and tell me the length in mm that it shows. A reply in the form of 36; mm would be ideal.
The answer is 38.2; mm
